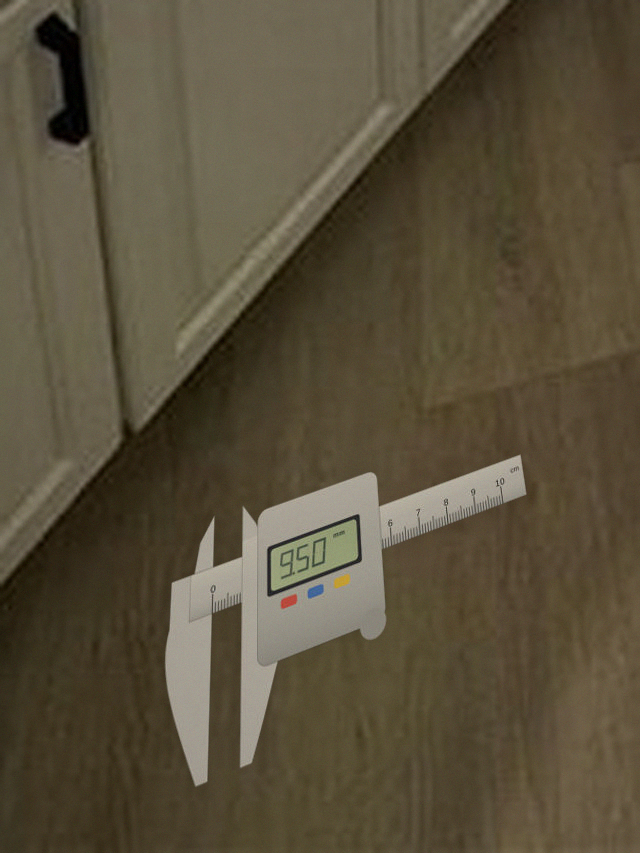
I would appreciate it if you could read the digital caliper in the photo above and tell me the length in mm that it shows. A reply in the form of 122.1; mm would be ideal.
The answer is 9.50; mm
